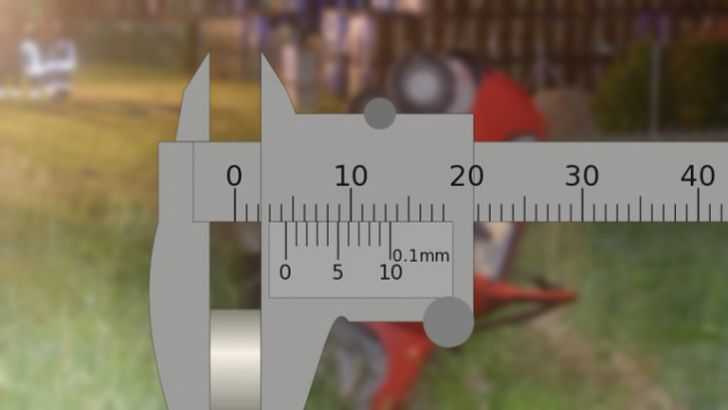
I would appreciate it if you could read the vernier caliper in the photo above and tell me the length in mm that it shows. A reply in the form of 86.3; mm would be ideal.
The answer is 4.4; mm
